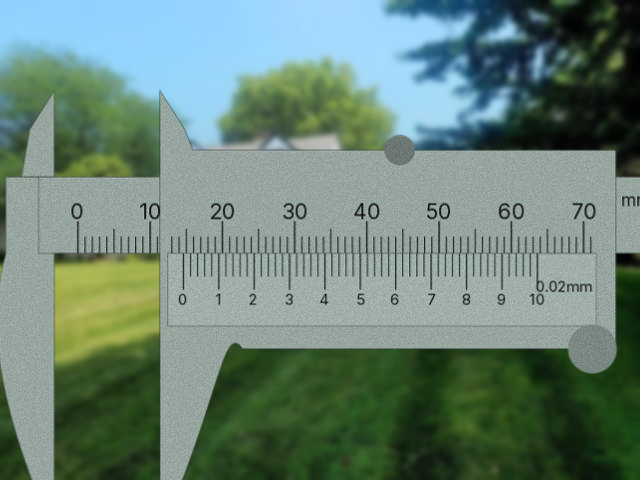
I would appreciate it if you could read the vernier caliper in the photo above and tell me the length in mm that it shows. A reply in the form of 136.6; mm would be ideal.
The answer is 14.6; mm
